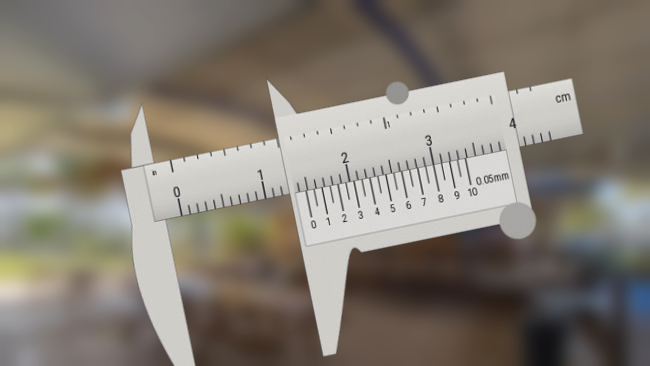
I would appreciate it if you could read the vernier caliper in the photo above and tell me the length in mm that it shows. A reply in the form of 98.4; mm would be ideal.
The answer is 14.8; mm
